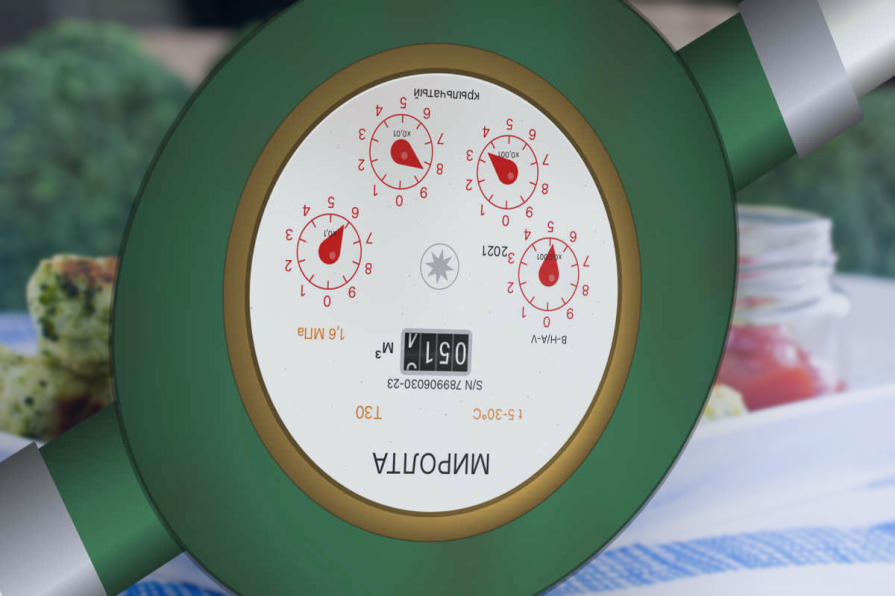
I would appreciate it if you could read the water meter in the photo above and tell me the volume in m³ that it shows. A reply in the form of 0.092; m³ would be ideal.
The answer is 513.5835; m³
